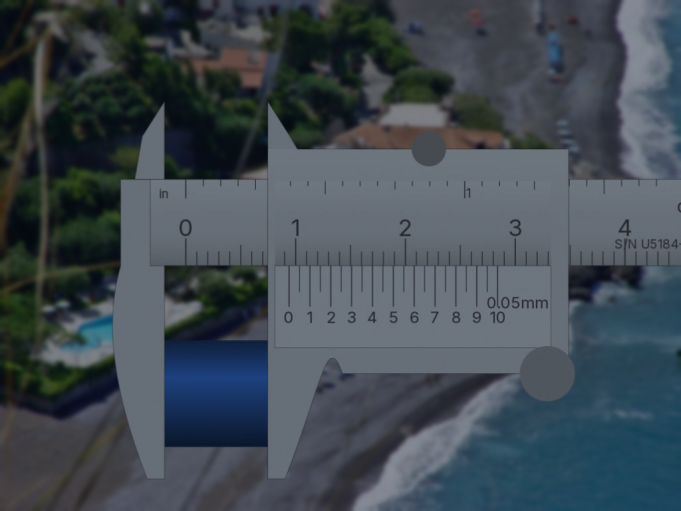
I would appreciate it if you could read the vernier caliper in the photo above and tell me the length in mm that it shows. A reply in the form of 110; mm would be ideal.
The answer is 9.4; mm
